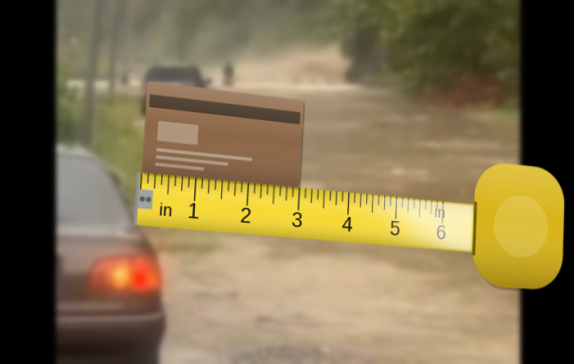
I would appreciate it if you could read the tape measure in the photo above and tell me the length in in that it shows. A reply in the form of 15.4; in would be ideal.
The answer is 3; in
